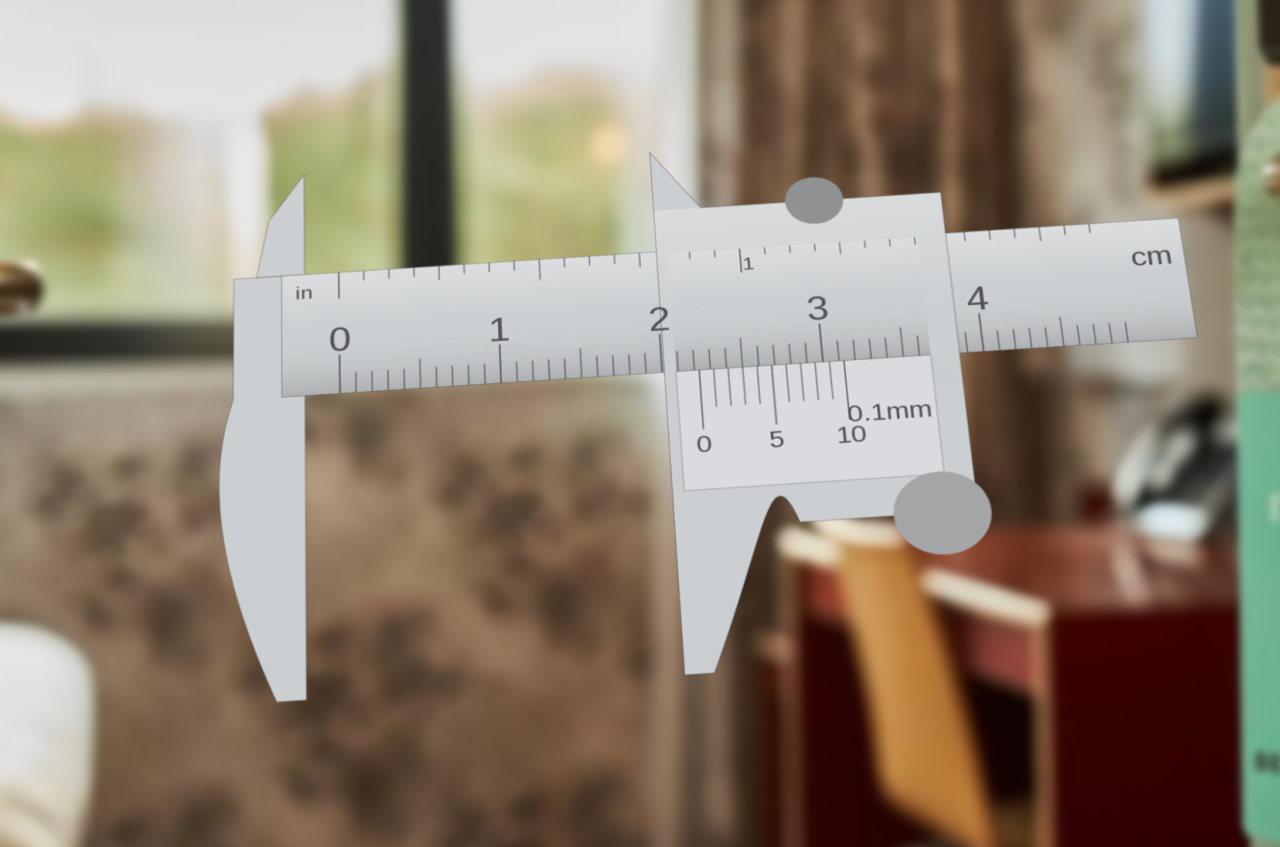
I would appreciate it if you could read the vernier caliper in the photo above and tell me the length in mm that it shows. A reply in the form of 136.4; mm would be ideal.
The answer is 22.3; mm
